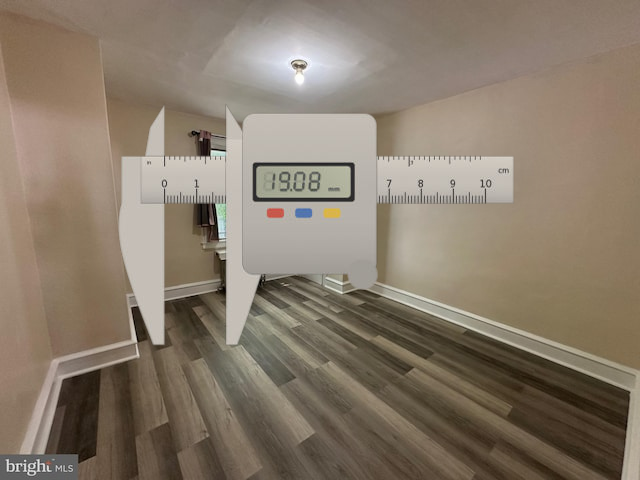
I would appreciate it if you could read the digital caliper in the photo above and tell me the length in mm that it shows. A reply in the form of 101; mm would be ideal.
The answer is 19.08; mm
